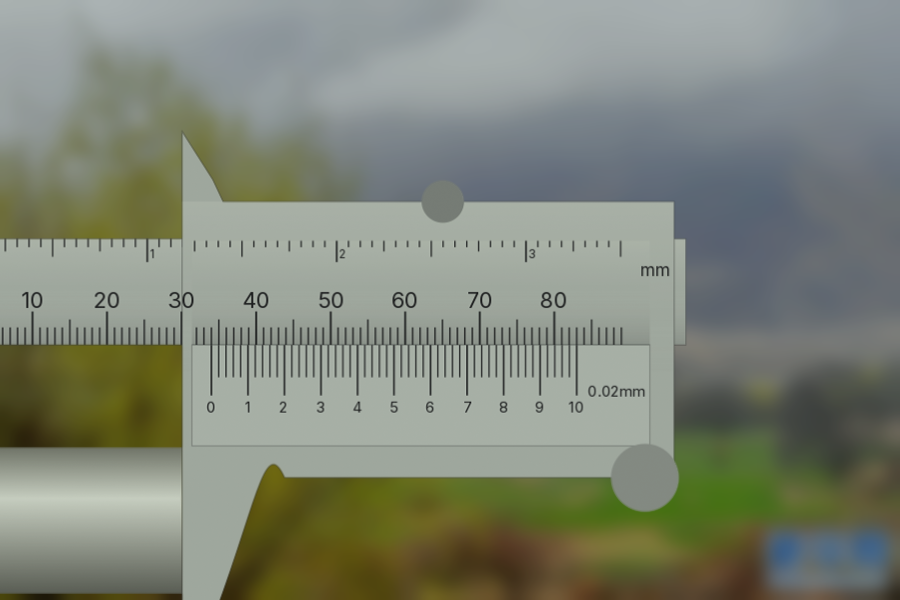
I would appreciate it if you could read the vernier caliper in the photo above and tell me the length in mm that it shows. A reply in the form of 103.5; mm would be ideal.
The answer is 34.0; mm
